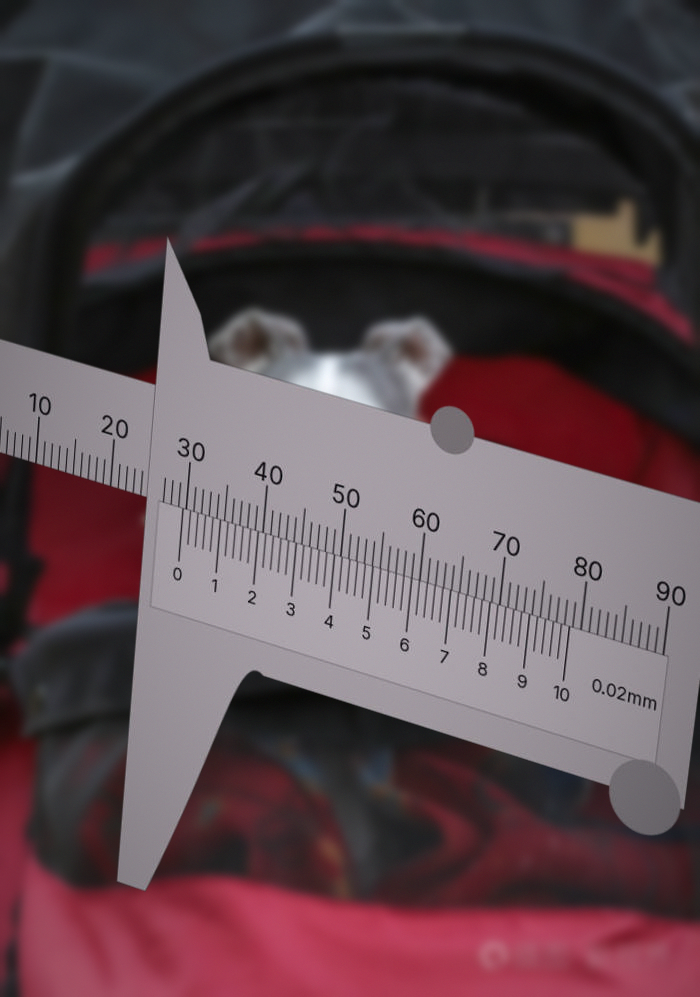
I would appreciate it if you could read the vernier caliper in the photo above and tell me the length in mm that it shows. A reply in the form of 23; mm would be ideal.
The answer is 29.6; mm
